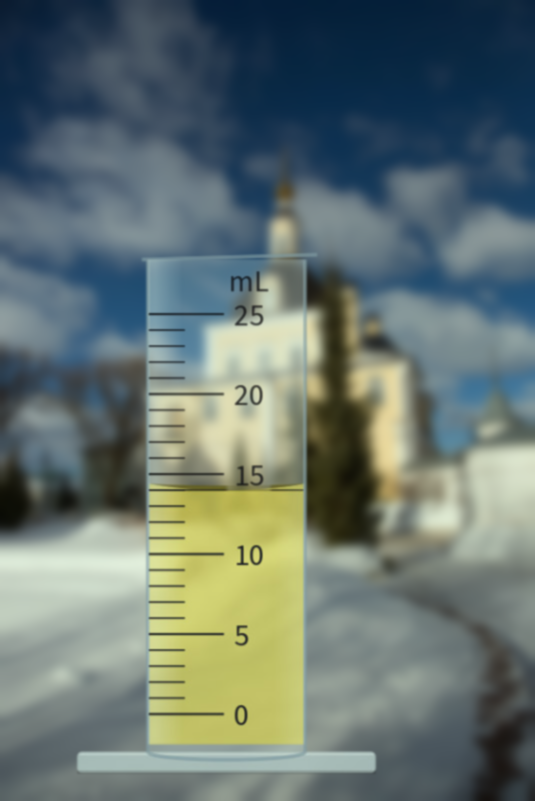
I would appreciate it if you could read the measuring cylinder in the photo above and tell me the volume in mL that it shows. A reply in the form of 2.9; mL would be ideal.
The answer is 14; mL
